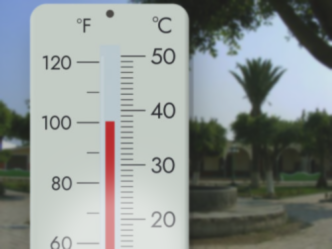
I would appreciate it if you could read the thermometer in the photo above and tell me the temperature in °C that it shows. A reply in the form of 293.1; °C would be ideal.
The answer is 38; °C
